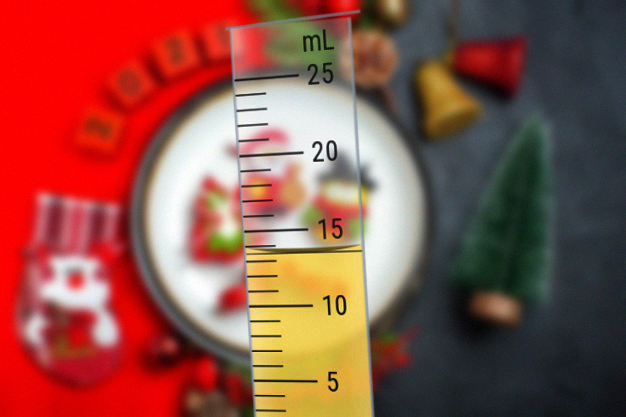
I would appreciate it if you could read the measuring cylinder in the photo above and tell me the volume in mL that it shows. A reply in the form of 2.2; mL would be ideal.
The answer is 13.5; mL
